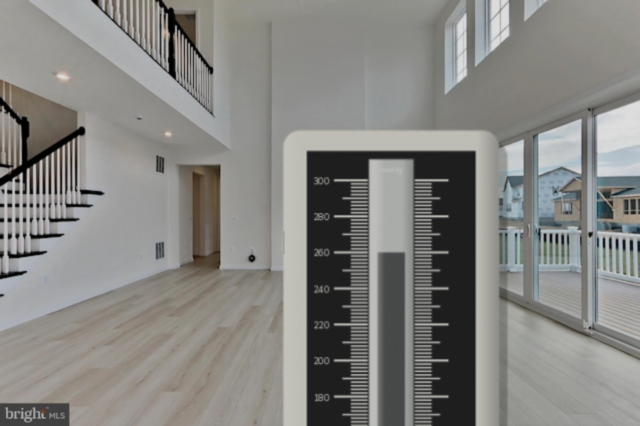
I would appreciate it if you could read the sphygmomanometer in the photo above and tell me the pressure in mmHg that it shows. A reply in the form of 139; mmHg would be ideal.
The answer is 260; mmHg
